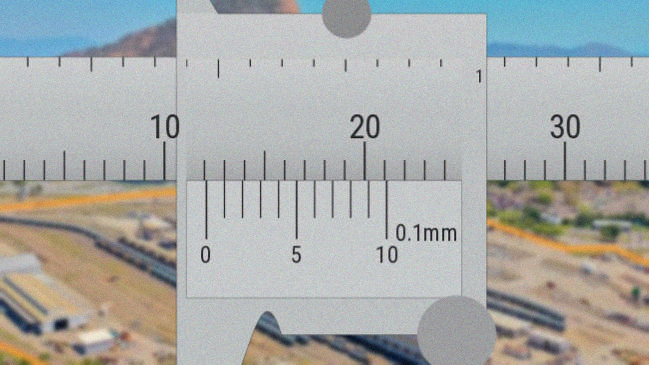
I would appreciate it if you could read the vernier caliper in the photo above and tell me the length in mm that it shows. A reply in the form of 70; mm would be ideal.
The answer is 12.1; mm
